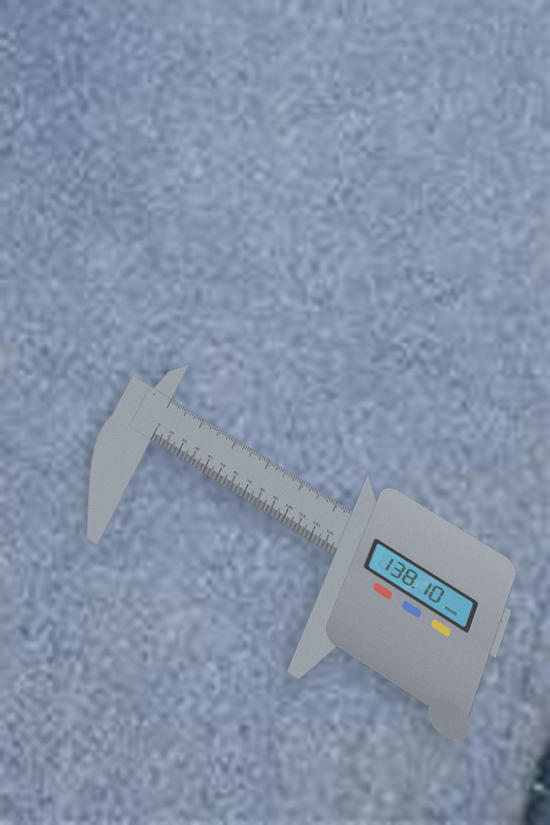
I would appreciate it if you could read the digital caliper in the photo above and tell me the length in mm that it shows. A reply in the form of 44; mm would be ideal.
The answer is 138.10; mm
